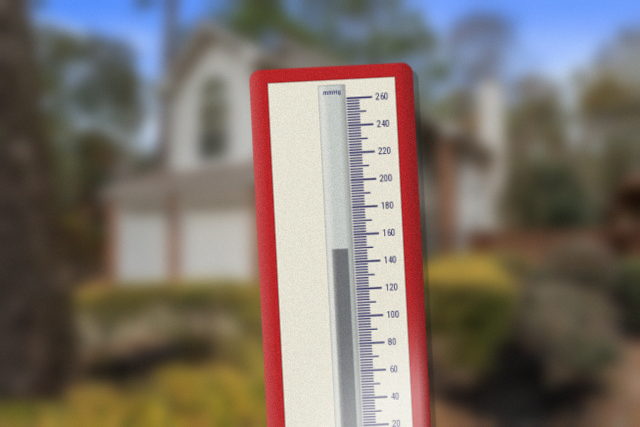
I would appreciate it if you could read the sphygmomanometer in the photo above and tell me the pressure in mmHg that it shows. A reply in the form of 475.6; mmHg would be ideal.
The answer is 150; mmHg
